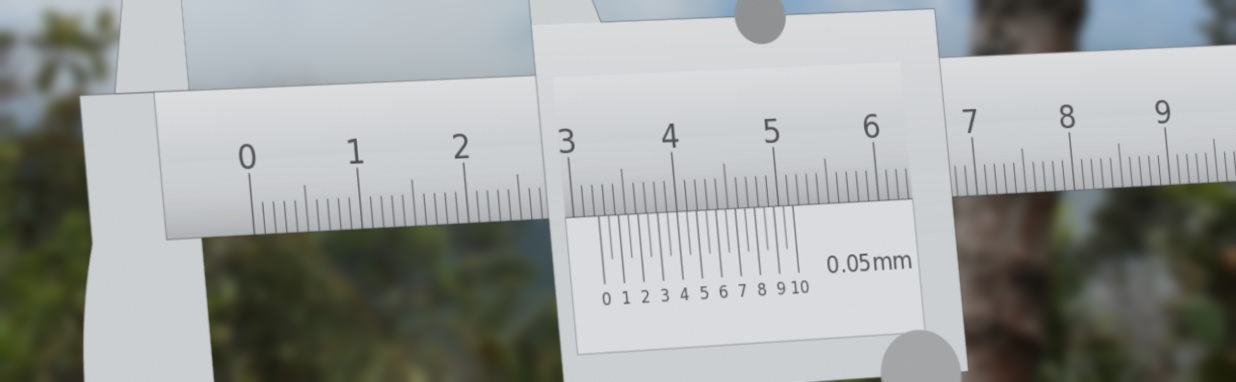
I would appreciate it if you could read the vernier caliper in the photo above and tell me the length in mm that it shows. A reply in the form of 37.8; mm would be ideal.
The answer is 32.4; mm
